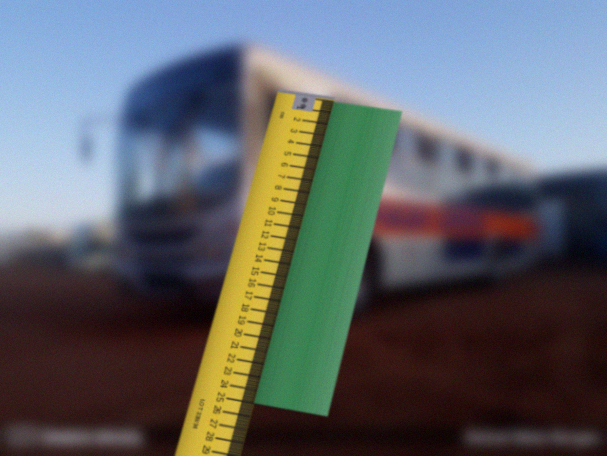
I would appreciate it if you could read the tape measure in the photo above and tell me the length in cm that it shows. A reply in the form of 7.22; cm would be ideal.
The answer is 25; cm
